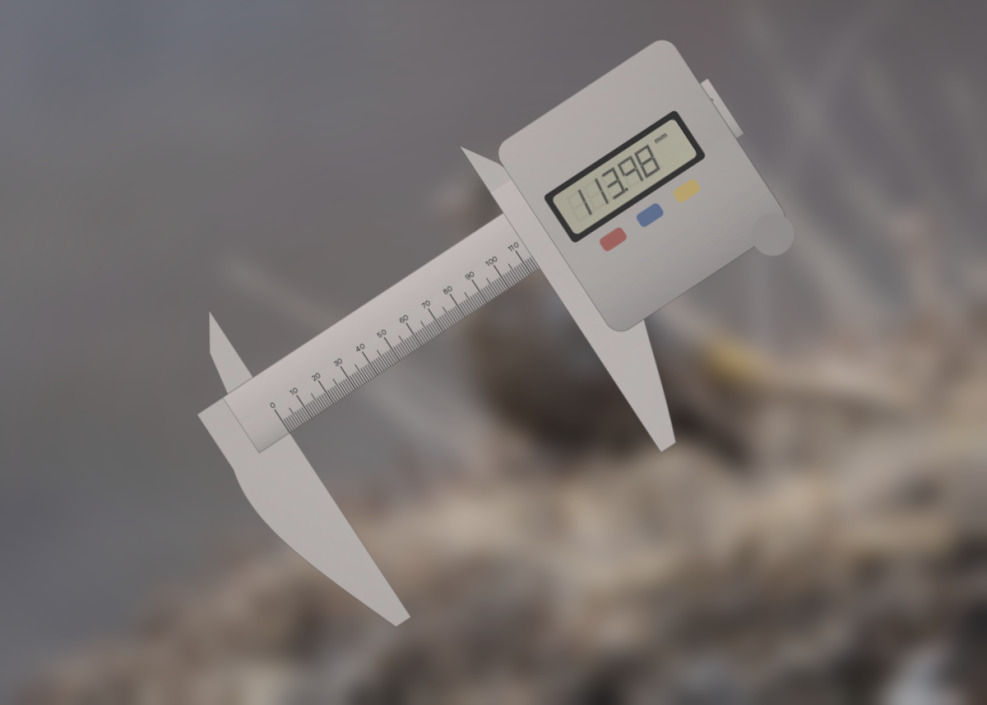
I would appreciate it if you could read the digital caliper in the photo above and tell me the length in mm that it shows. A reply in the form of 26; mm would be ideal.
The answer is 113.98; mm
